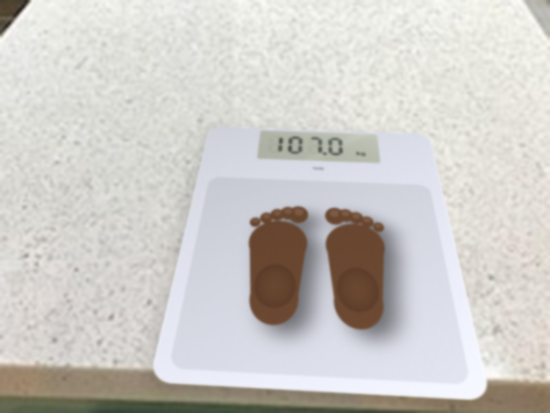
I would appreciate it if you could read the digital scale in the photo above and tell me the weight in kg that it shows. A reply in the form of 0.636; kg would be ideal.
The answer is 107.0; kg
